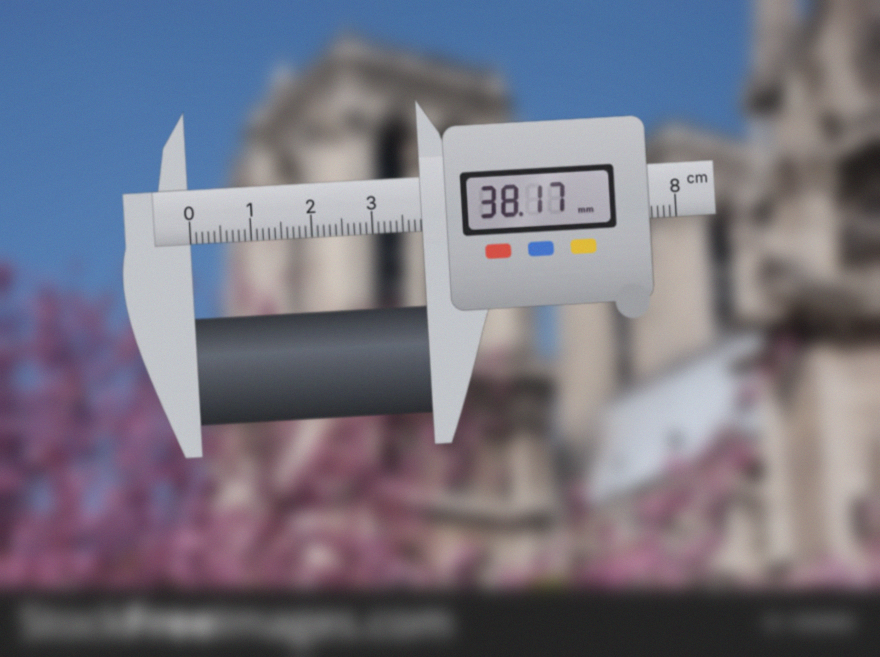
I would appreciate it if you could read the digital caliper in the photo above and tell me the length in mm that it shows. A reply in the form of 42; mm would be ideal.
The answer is 38.17; mm
